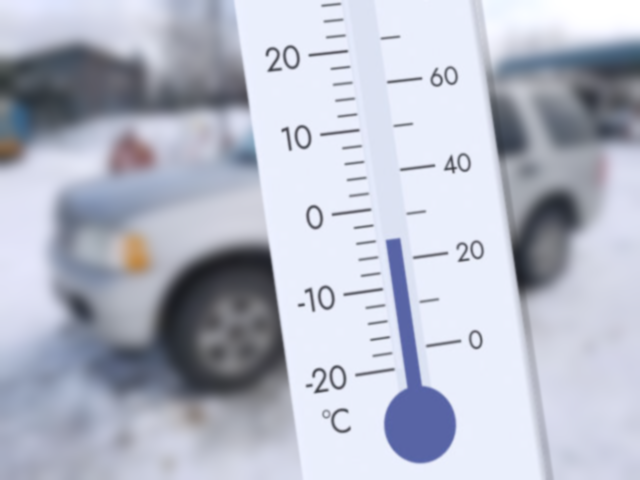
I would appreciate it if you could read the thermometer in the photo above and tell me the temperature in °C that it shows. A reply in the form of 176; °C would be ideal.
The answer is -4; °C
